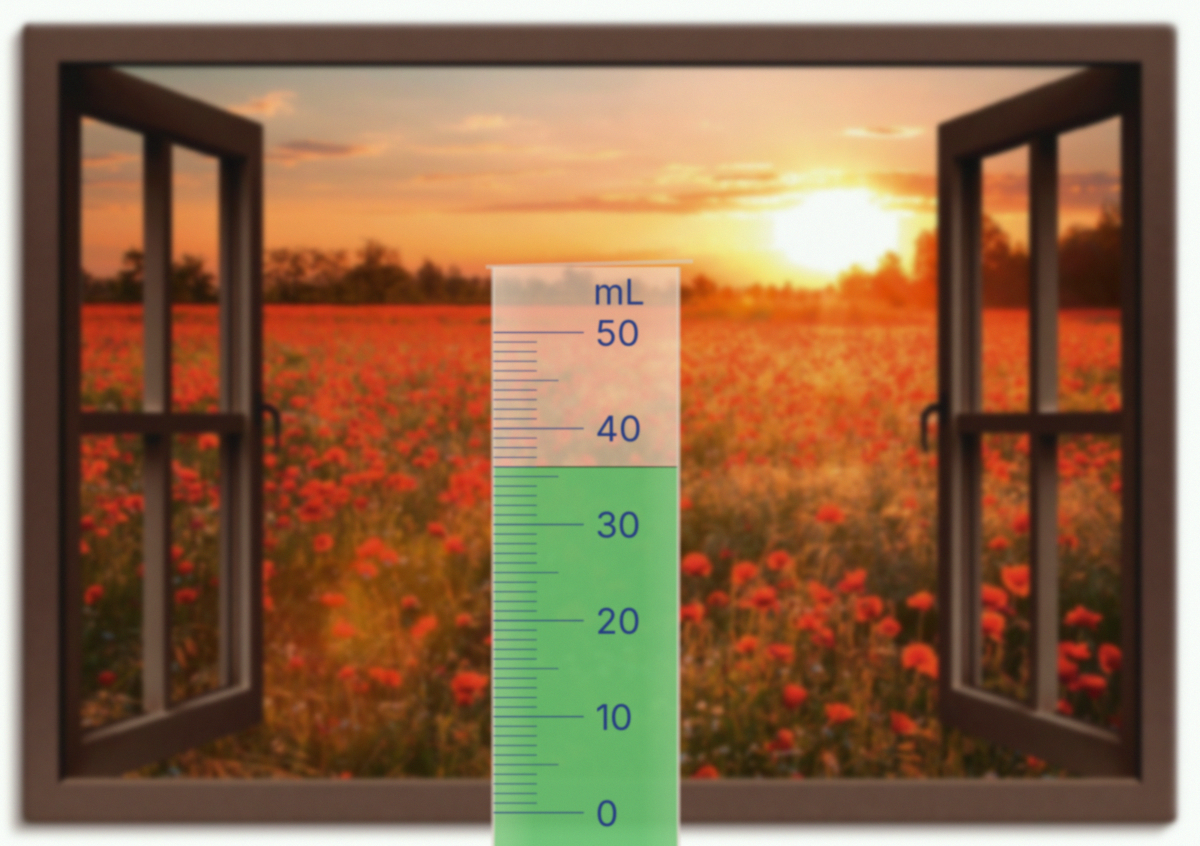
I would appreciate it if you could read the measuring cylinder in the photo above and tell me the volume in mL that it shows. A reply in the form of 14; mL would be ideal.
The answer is 36; mL
